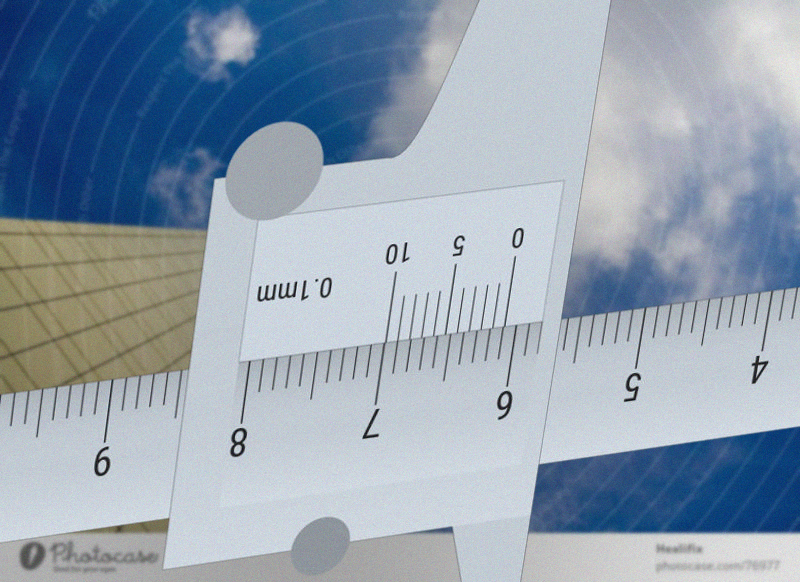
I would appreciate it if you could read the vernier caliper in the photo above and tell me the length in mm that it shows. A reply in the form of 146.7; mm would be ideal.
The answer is 60.9; mm
